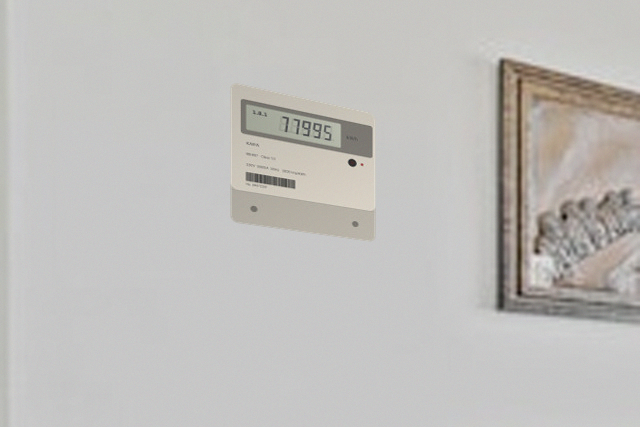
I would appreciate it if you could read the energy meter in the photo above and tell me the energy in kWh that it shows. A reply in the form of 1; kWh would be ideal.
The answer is 77995; kWh
